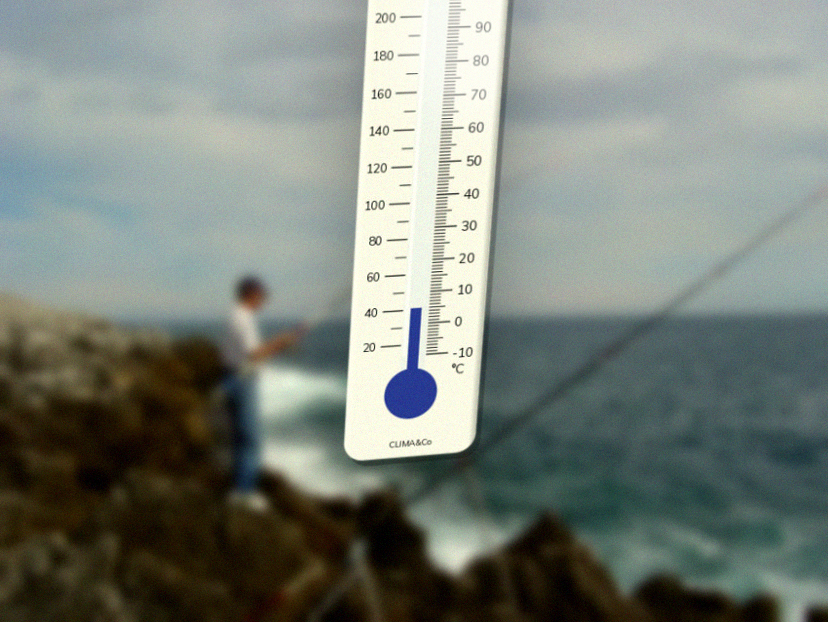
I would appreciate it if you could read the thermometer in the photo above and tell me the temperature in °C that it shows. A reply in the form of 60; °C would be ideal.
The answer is 5; °C
